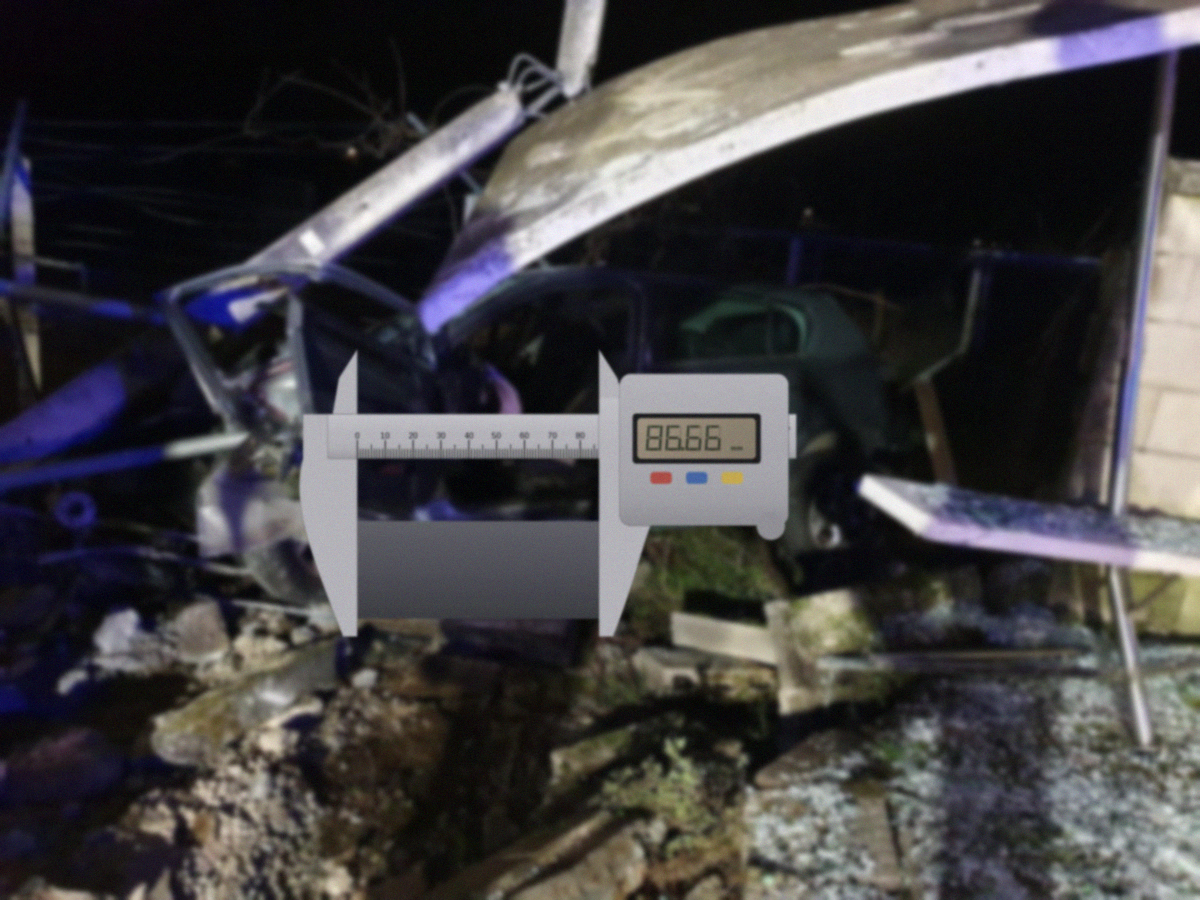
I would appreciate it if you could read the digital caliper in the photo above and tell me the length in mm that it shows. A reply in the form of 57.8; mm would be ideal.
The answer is 86.66; mm
